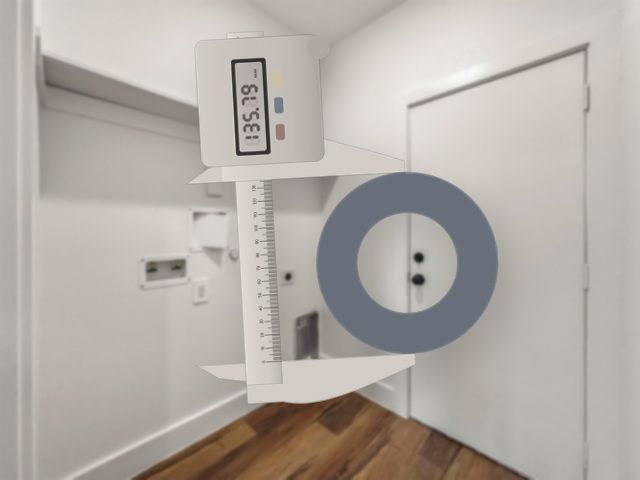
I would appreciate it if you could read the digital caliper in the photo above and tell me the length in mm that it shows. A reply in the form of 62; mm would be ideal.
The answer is 135.79; mm
